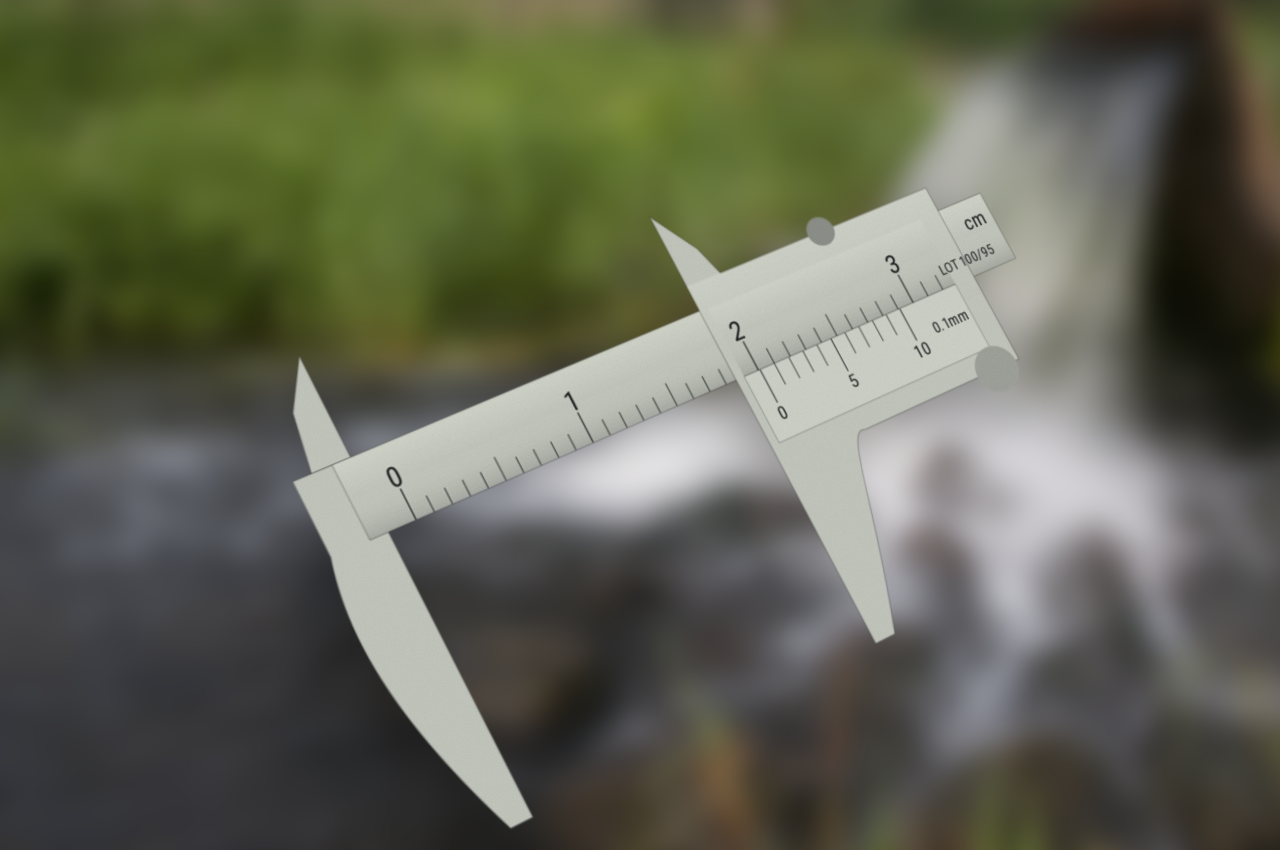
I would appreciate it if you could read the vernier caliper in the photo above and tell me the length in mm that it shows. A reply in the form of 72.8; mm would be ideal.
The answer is 20.1; mm
